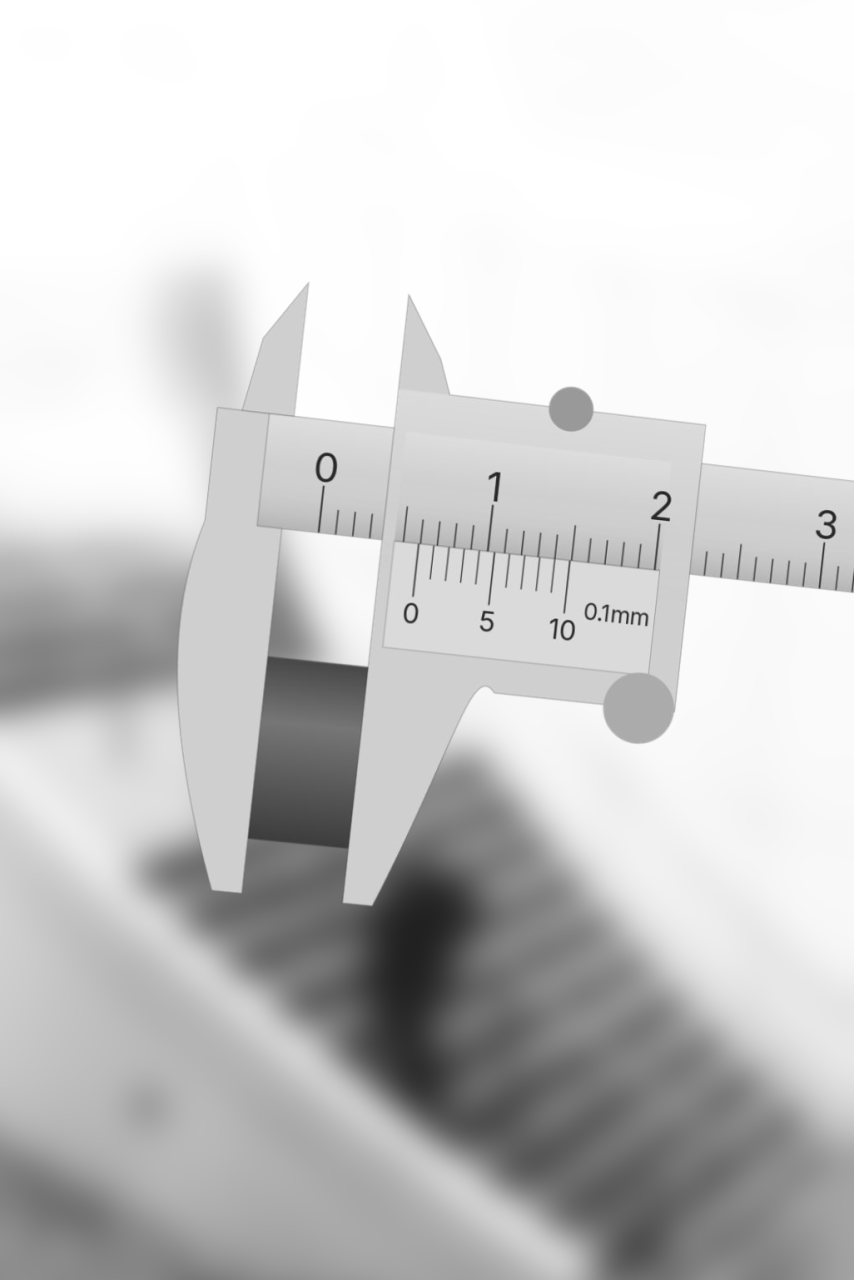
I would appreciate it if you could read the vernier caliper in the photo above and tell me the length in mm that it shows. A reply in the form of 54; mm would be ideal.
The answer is 5.9; mm
